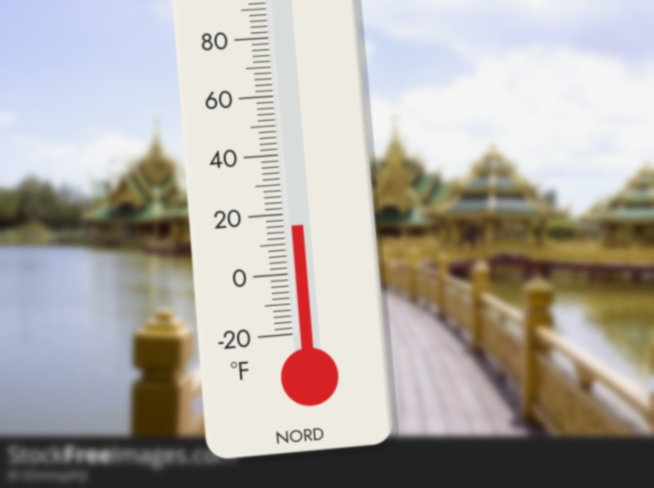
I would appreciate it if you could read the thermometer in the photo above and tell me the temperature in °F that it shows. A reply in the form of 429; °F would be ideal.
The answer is 16; °F
